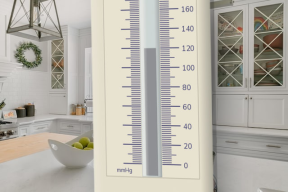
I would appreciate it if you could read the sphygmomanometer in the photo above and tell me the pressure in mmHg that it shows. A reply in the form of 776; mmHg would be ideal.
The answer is 120; mmHg
